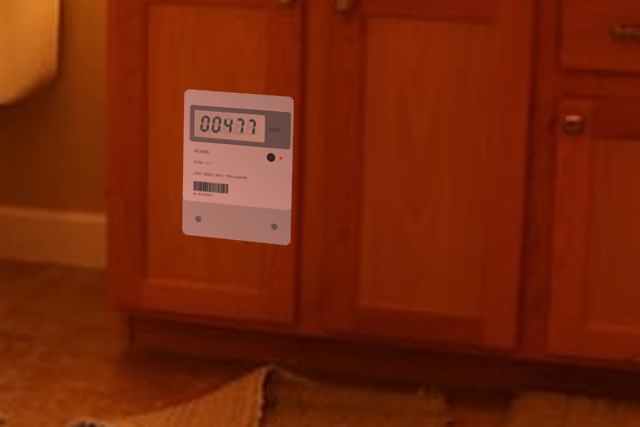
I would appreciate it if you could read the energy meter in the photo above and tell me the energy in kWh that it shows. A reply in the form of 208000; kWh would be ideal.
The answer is 477; kWh
